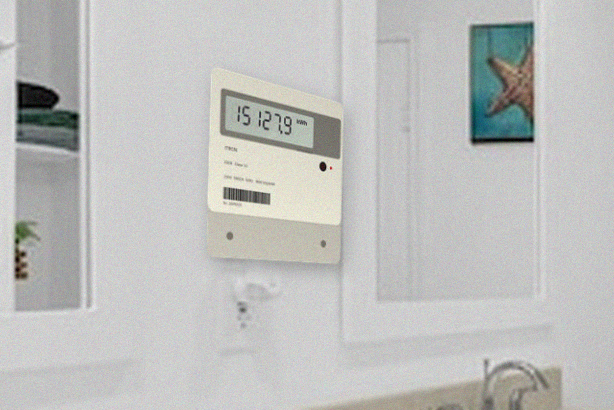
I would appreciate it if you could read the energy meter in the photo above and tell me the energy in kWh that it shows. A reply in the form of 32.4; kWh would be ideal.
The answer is 15127.9; kWh
